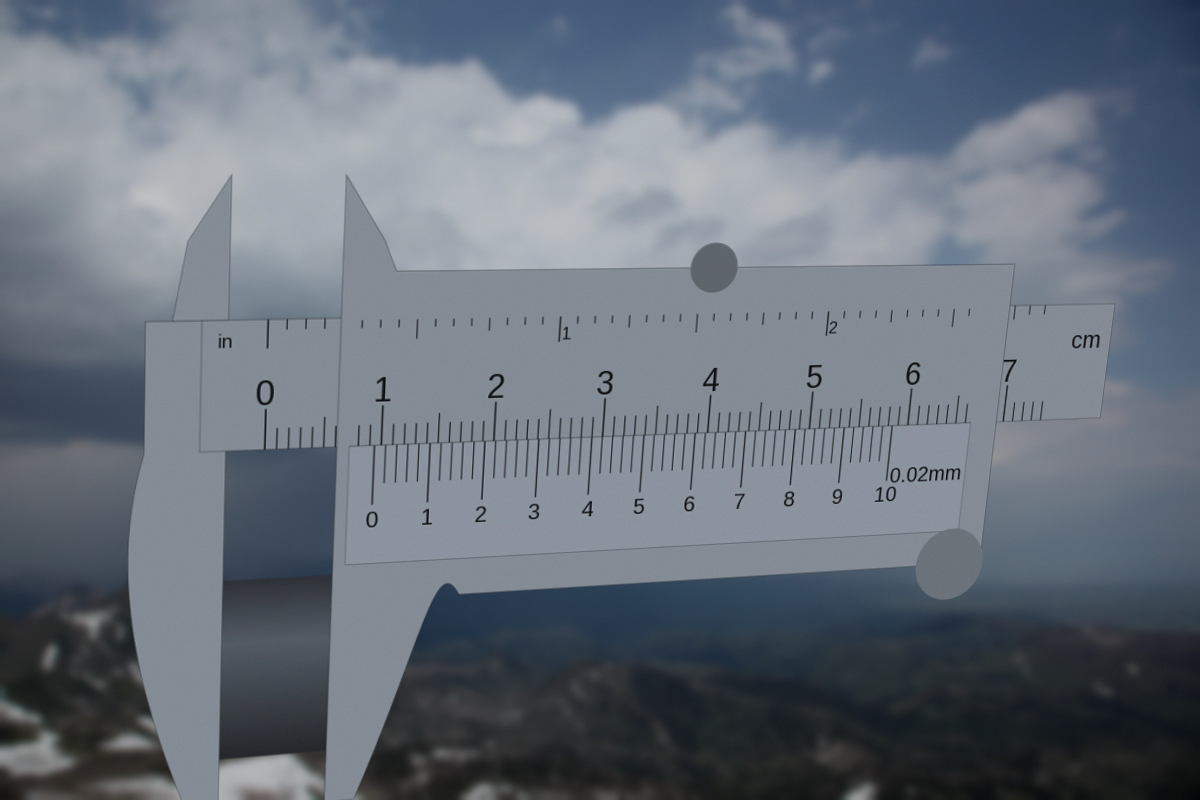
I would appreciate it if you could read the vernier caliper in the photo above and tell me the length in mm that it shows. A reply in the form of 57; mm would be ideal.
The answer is 9.4; mm
